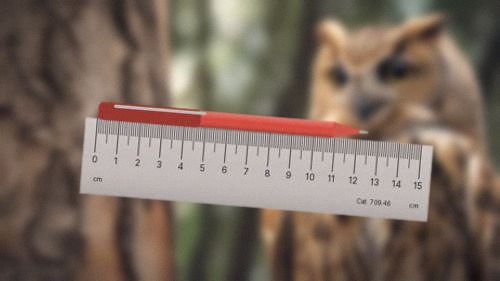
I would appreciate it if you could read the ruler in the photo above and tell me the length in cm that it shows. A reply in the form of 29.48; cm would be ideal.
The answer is 12.5; cm
